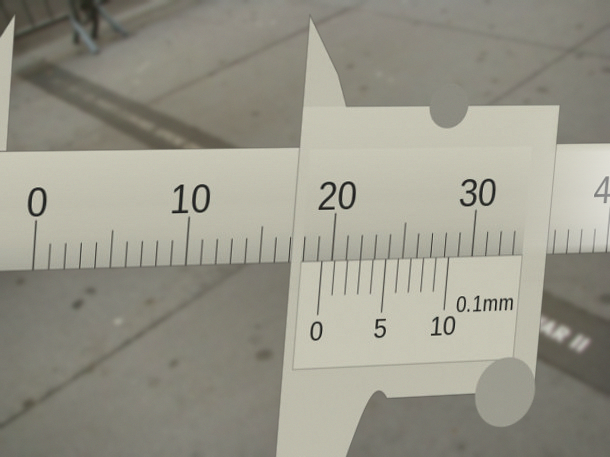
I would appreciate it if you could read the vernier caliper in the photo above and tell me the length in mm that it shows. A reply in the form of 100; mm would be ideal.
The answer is 19.3; mm
